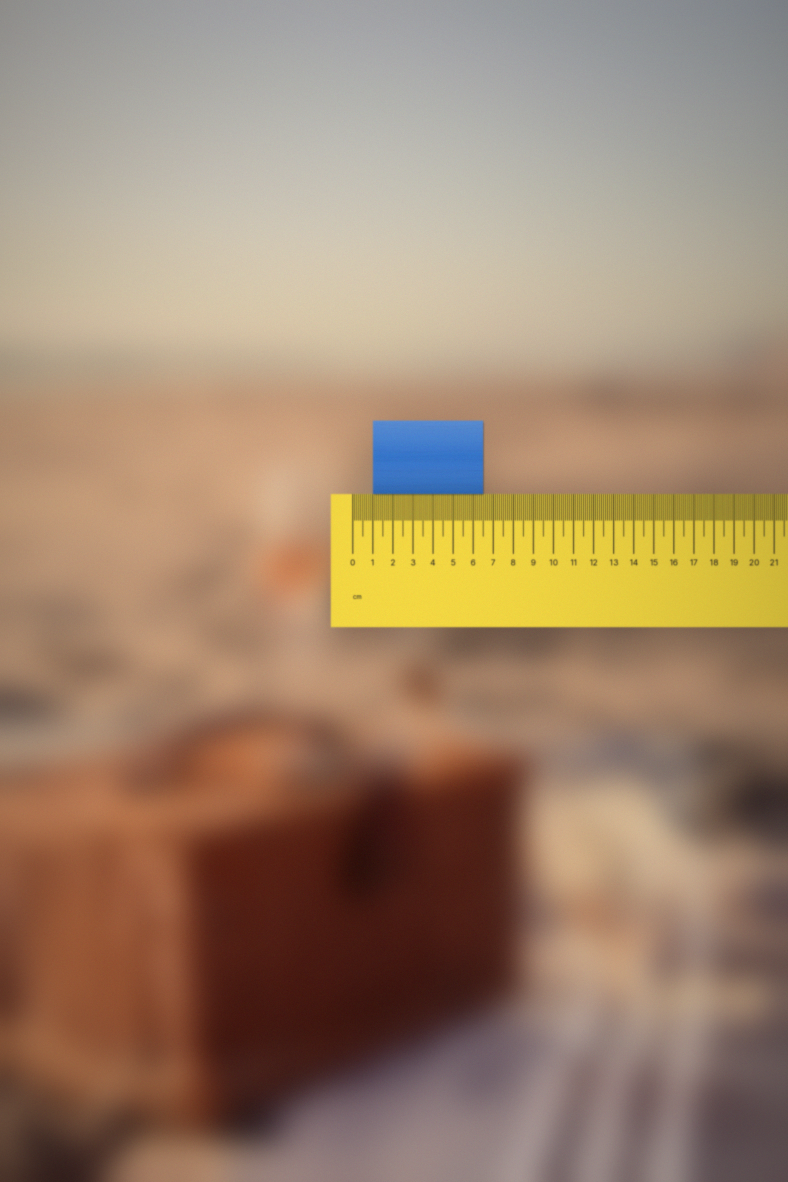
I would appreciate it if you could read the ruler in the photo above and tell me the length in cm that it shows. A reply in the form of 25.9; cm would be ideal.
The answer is 5.5; cm
